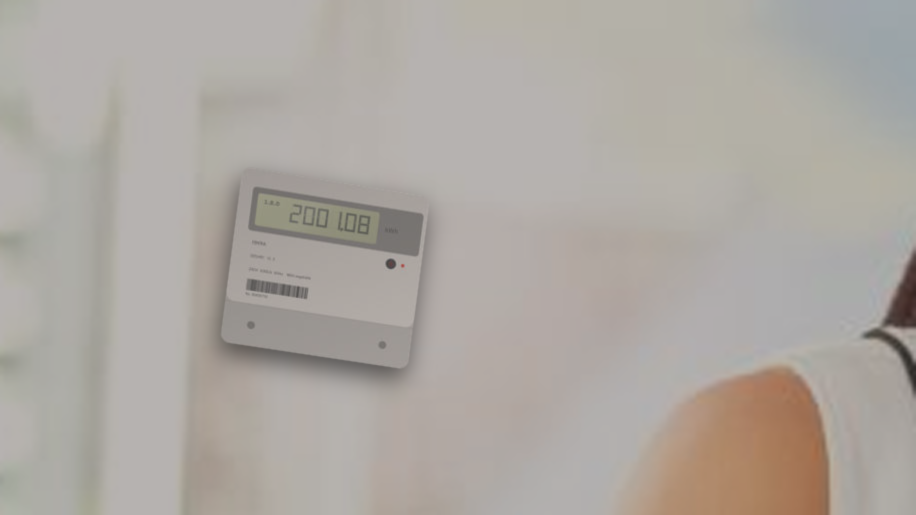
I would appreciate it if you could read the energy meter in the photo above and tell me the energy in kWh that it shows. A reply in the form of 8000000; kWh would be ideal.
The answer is 2001.08; kWh
